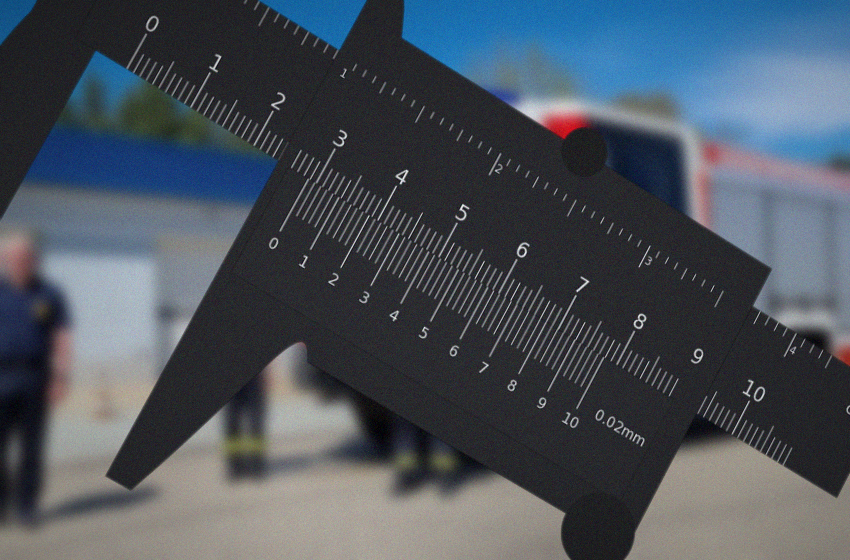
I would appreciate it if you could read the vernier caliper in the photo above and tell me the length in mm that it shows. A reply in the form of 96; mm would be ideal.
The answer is 28.8; mm
